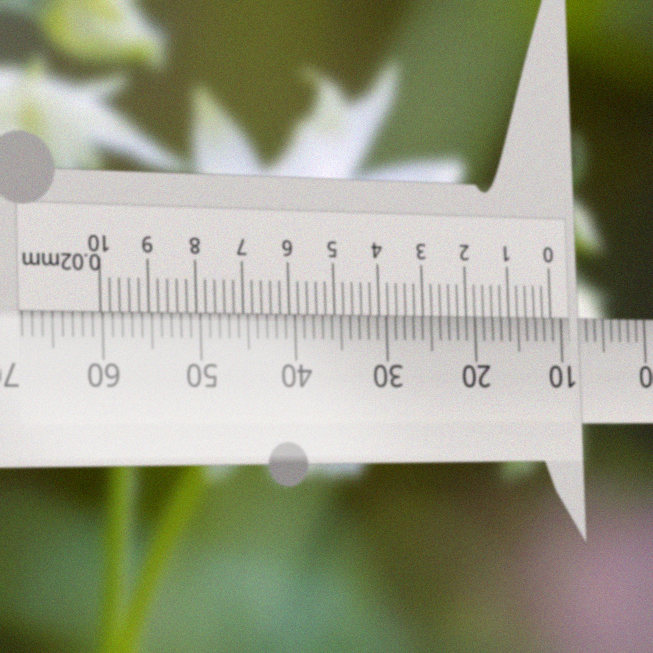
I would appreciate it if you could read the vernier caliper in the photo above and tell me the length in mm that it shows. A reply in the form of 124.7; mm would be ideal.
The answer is 11.2; mm
